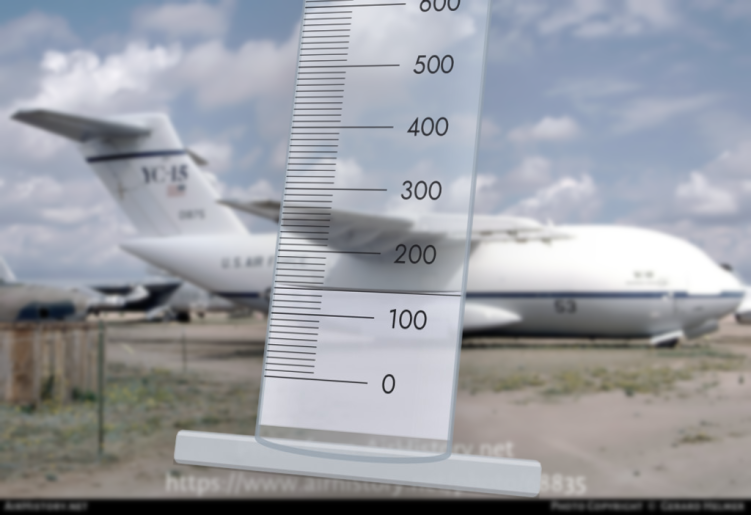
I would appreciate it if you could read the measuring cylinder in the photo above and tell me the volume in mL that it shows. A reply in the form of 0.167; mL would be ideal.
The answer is 140; mL
